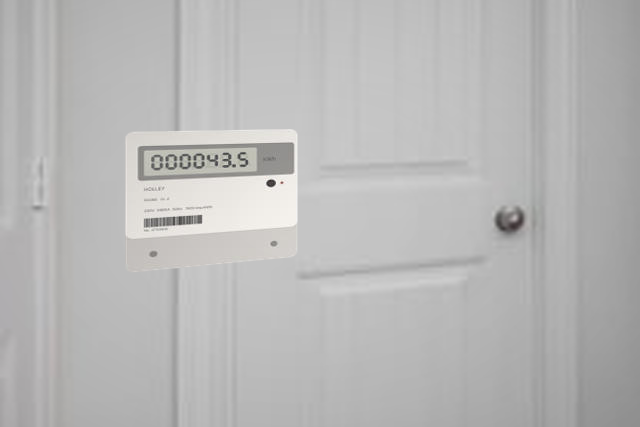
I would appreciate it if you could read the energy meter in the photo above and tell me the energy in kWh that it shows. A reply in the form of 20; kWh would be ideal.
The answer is 43.5; kWh
